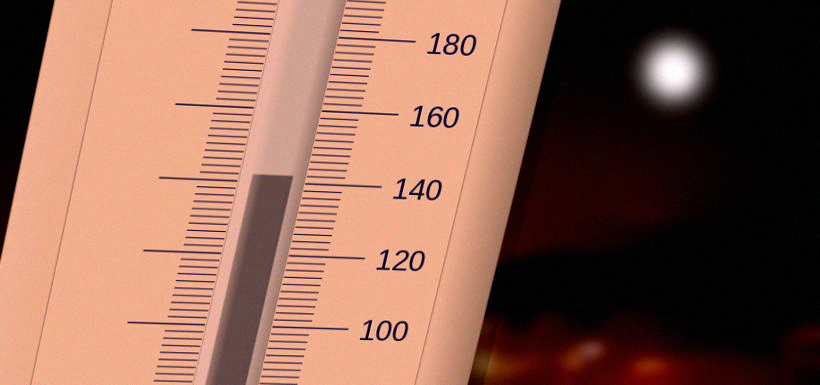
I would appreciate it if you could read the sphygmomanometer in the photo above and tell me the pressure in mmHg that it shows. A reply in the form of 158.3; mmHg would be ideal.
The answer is 142; mmHg
